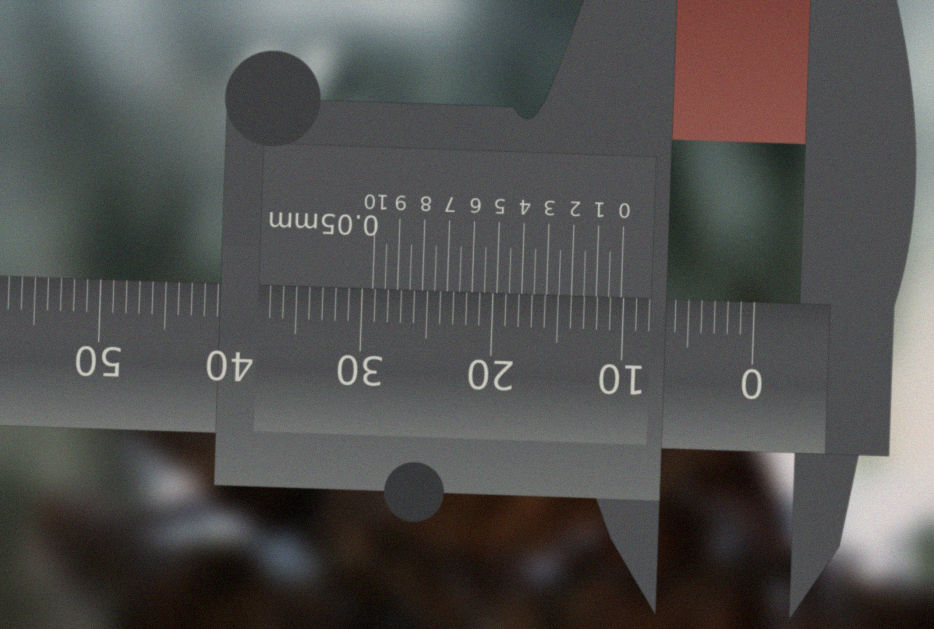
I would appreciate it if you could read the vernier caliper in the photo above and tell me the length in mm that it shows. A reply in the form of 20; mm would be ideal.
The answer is 10.2; mm
